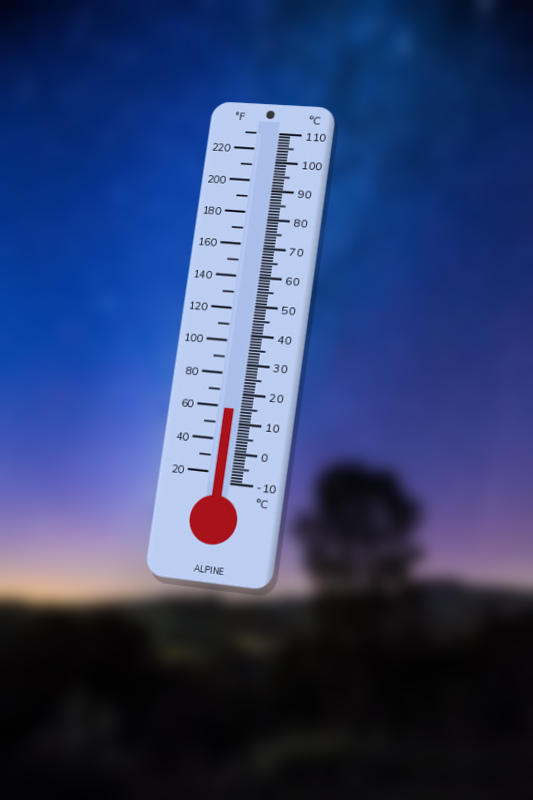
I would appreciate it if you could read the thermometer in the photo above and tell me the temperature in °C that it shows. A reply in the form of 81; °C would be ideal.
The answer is 15; °C
